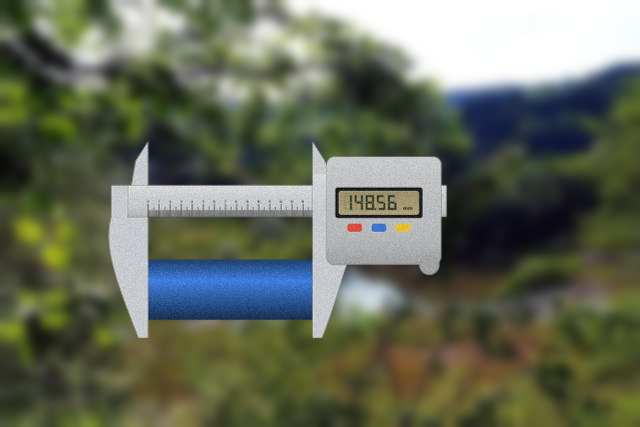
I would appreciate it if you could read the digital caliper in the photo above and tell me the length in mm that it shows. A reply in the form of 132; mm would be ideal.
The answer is 148.56; mm
